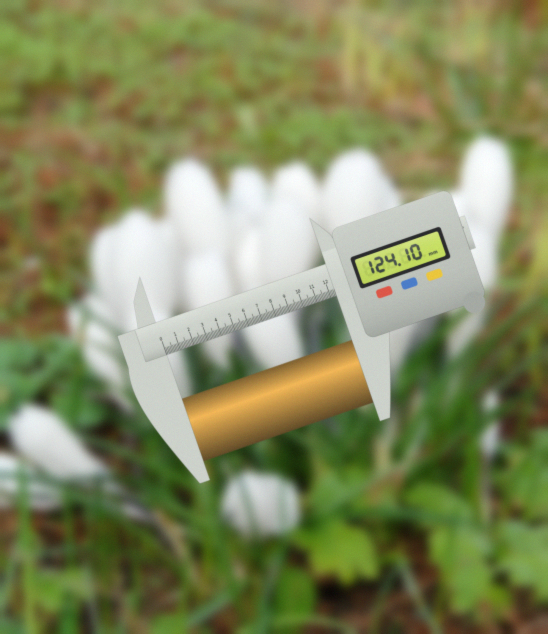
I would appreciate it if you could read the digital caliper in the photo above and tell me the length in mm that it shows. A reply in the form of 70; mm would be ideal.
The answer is 124.10; mm
